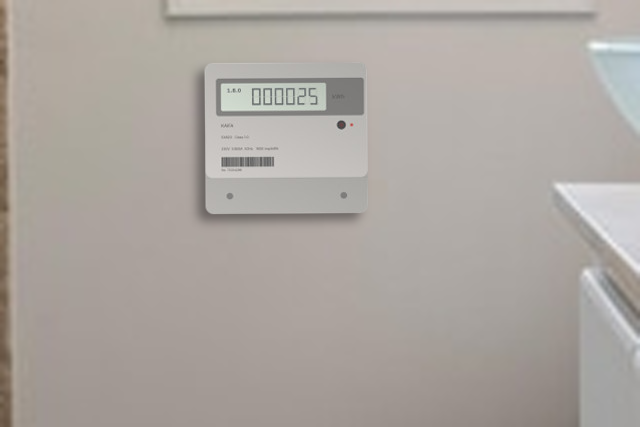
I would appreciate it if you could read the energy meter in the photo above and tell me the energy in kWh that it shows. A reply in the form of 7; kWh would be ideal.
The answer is 25; kWh
